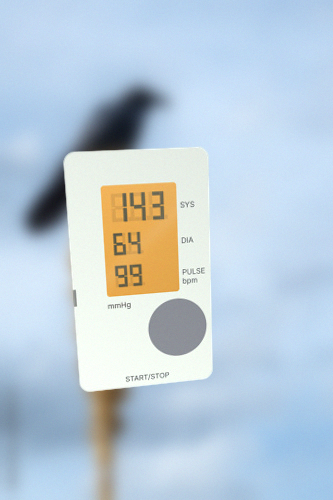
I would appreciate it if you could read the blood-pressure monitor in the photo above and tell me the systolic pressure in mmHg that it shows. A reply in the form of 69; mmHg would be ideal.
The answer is 143; mmHg
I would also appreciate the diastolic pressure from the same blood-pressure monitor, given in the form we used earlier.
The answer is 64; mmHg
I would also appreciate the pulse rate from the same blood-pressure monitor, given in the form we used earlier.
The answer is 99; bpm
